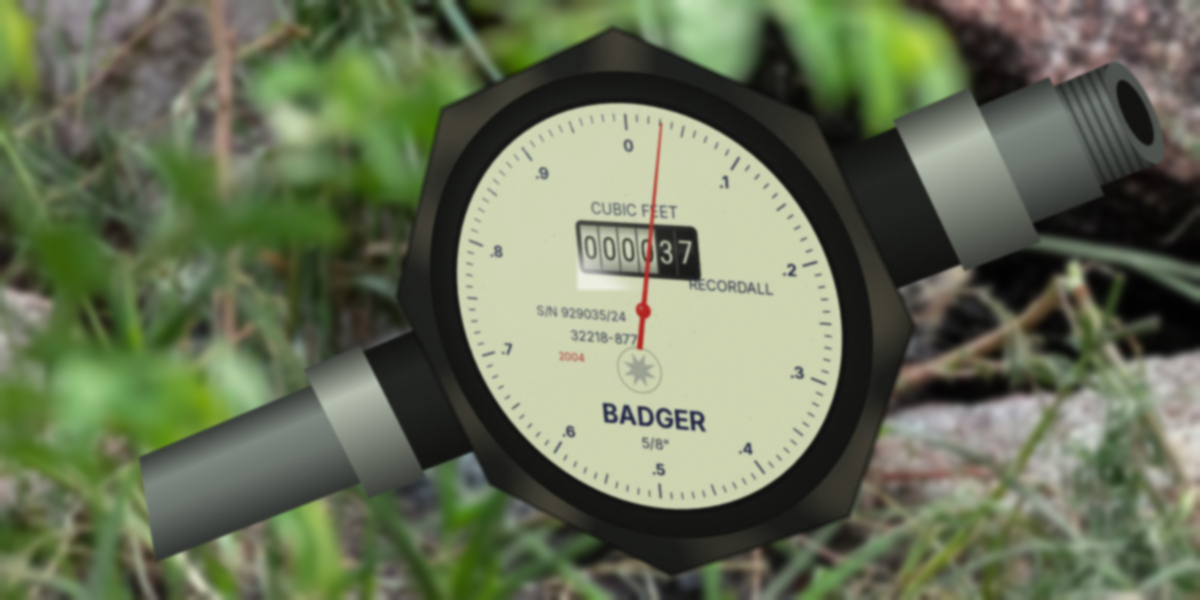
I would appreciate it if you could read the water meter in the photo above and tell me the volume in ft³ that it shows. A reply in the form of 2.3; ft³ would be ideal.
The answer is 37.03; ft³
